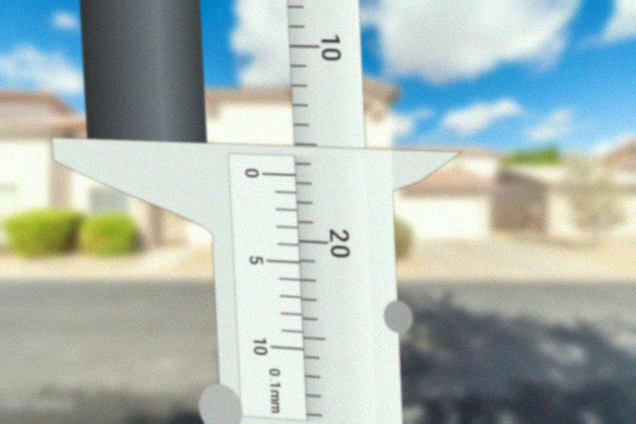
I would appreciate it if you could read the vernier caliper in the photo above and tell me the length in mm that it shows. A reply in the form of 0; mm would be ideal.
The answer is 16.6; mm
